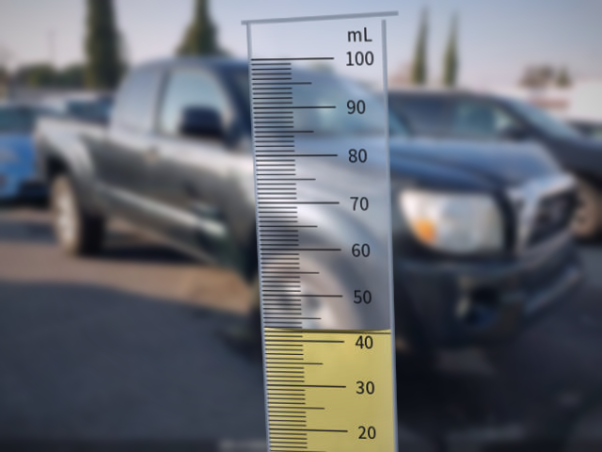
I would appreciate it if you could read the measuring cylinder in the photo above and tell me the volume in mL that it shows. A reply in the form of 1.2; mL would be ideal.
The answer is 42; mL
